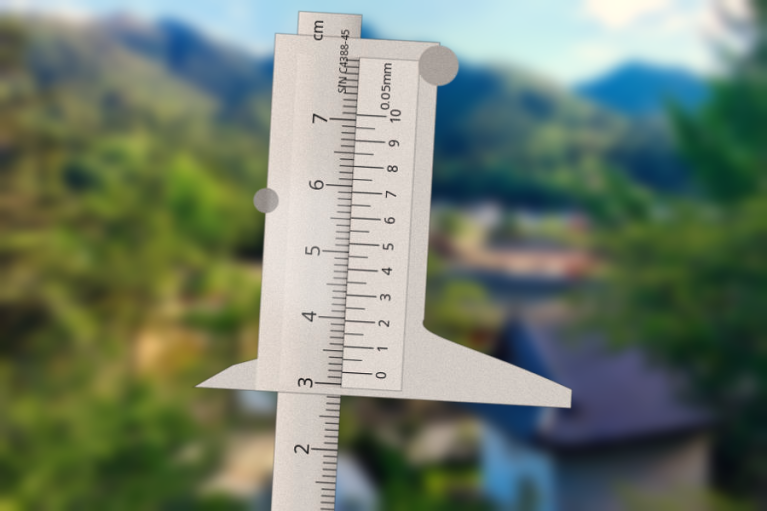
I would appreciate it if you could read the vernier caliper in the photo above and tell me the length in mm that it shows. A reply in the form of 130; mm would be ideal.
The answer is 31.8; mm
